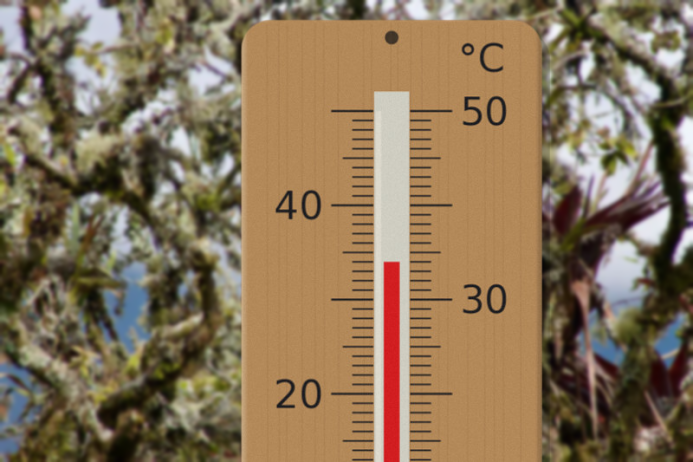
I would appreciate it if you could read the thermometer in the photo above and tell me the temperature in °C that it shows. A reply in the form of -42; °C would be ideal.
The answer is 34; °C
